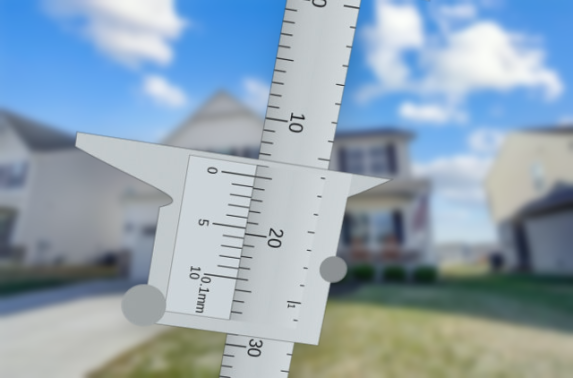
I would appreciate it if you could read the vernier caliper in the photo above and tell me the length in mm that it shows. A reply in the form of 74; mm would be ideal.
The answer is 15.0; mm
